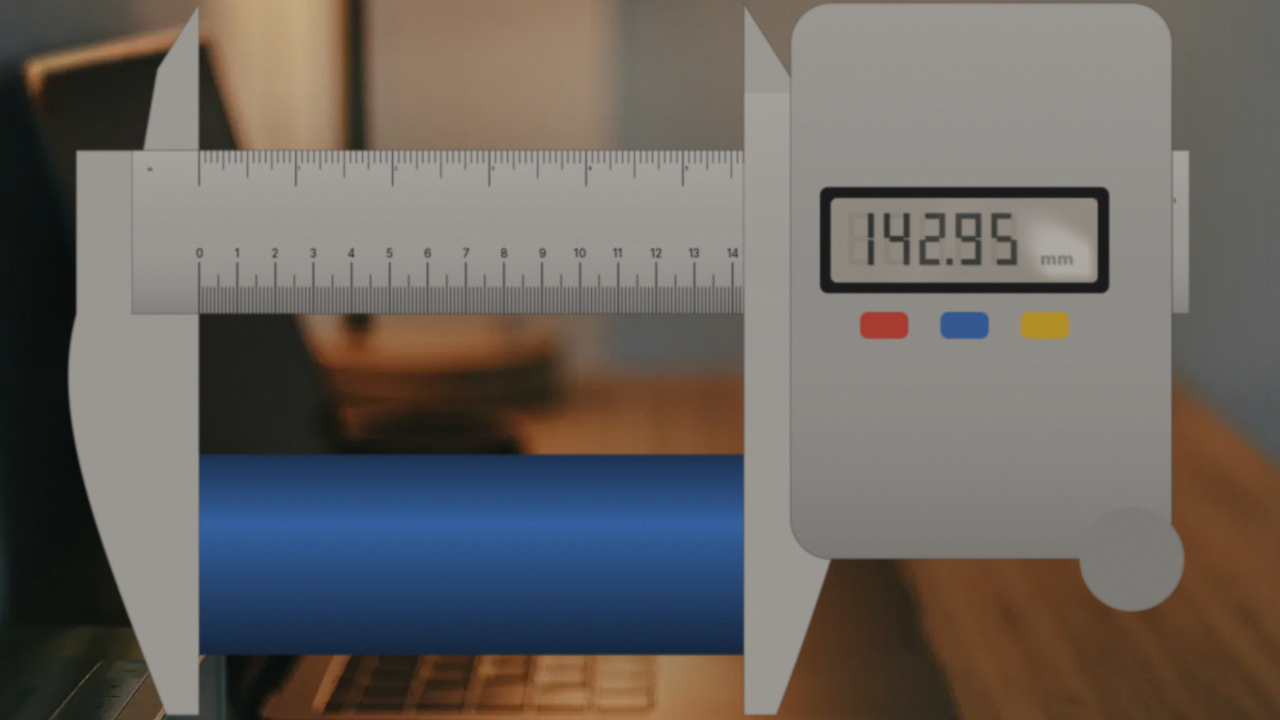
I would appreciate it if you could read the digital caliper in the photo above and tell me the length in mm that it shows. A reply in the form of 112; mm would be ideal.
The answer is 142.95; mm
